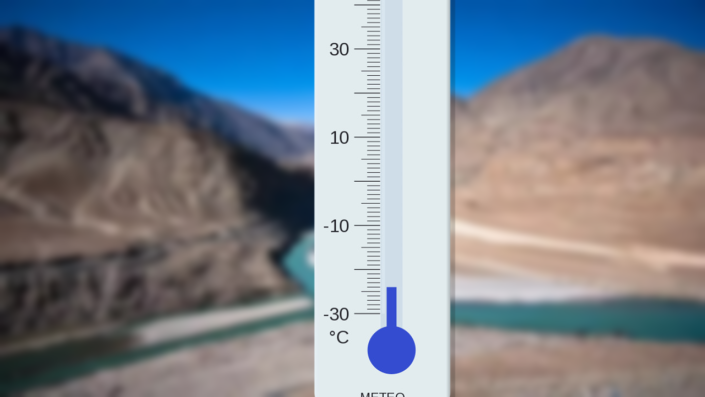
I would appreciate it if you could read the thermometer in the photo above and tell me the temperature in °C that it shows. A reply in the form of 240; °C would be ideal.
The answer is -24; °C
